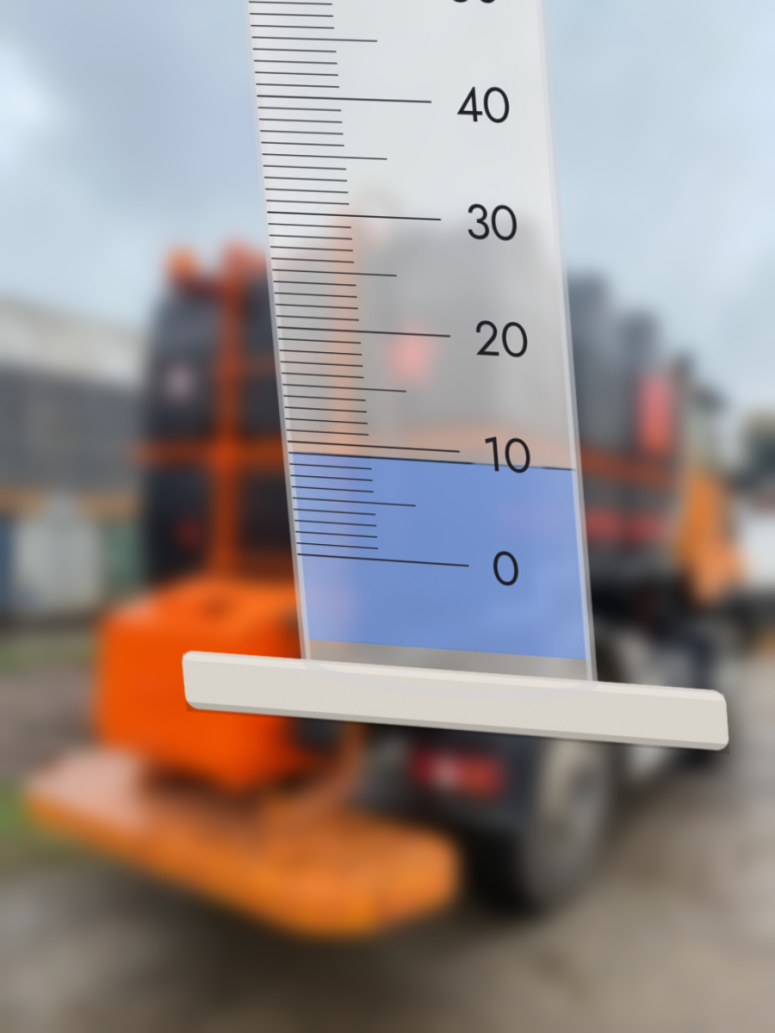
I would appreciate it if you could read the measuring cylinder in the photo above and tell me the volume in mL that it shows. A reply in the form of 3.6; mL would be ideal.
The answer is 9; mL
